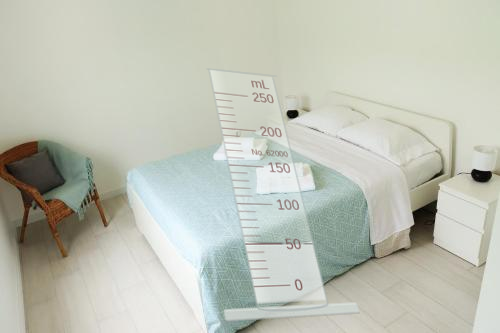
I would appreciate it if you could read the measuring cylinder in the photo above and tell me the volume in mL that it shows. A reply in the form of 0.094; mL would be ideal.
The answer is 50; mL
